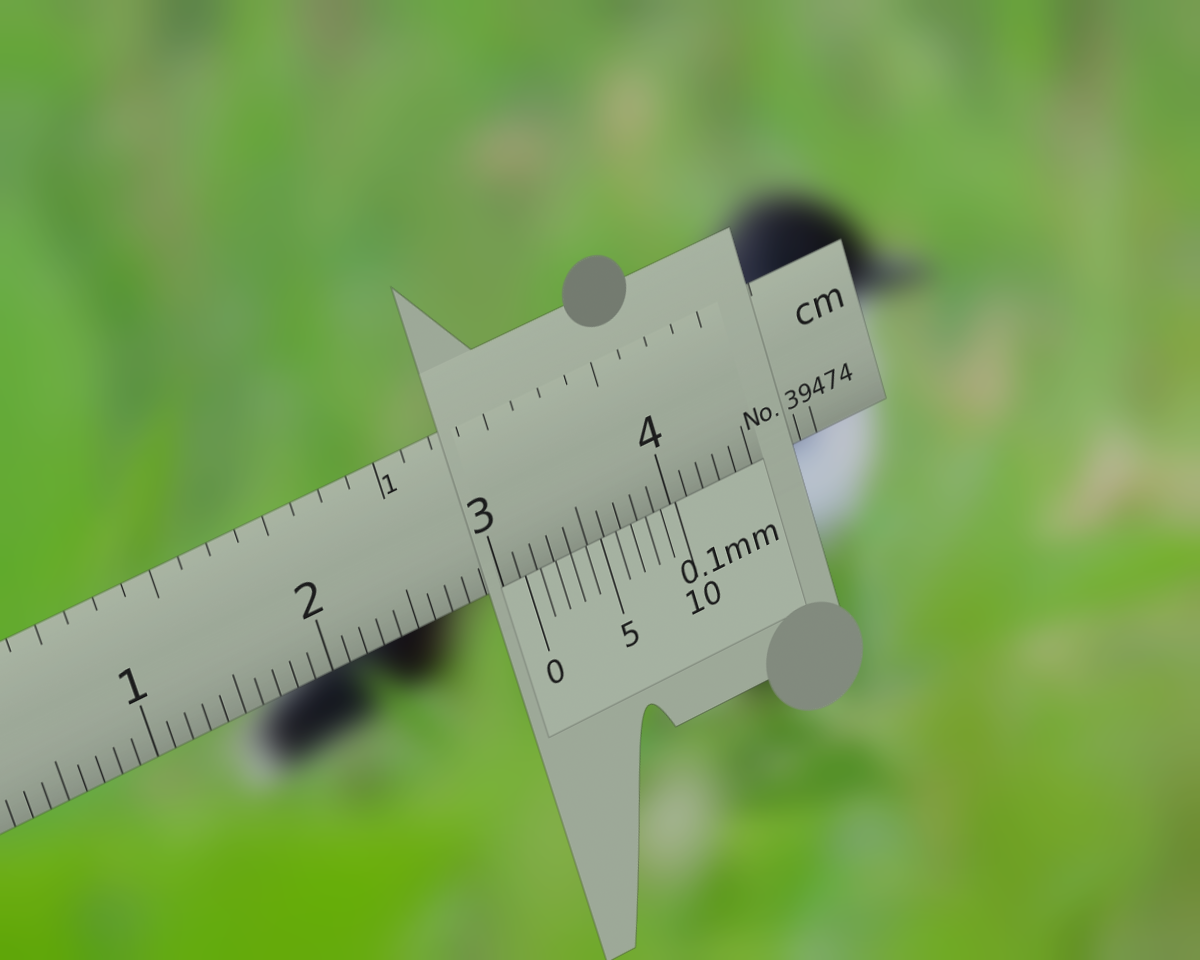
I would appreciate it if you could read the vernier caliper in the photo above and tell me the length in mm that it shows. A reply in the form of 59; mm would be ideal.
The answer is 31.3; mm
